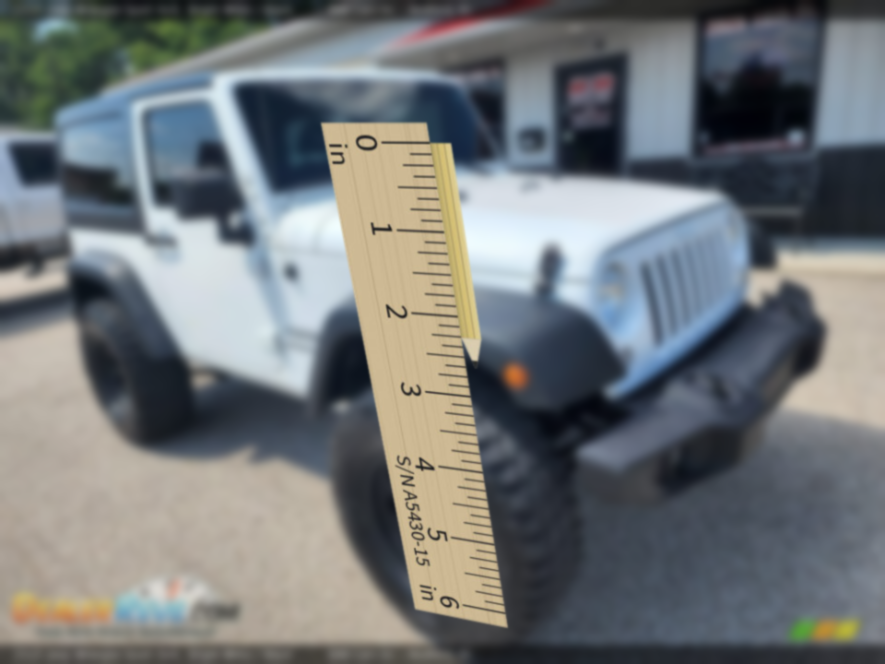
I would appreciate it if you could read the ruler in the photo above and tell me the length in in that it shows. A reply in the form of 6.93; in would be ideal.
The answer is 2.625; in
